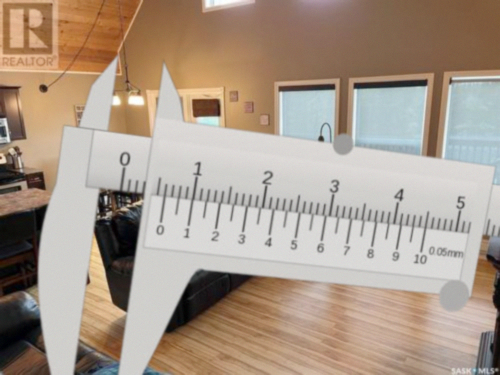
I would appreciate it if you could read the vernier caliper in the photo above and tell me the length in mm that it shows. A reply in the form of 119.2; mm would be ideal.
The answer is 6.0; mm
